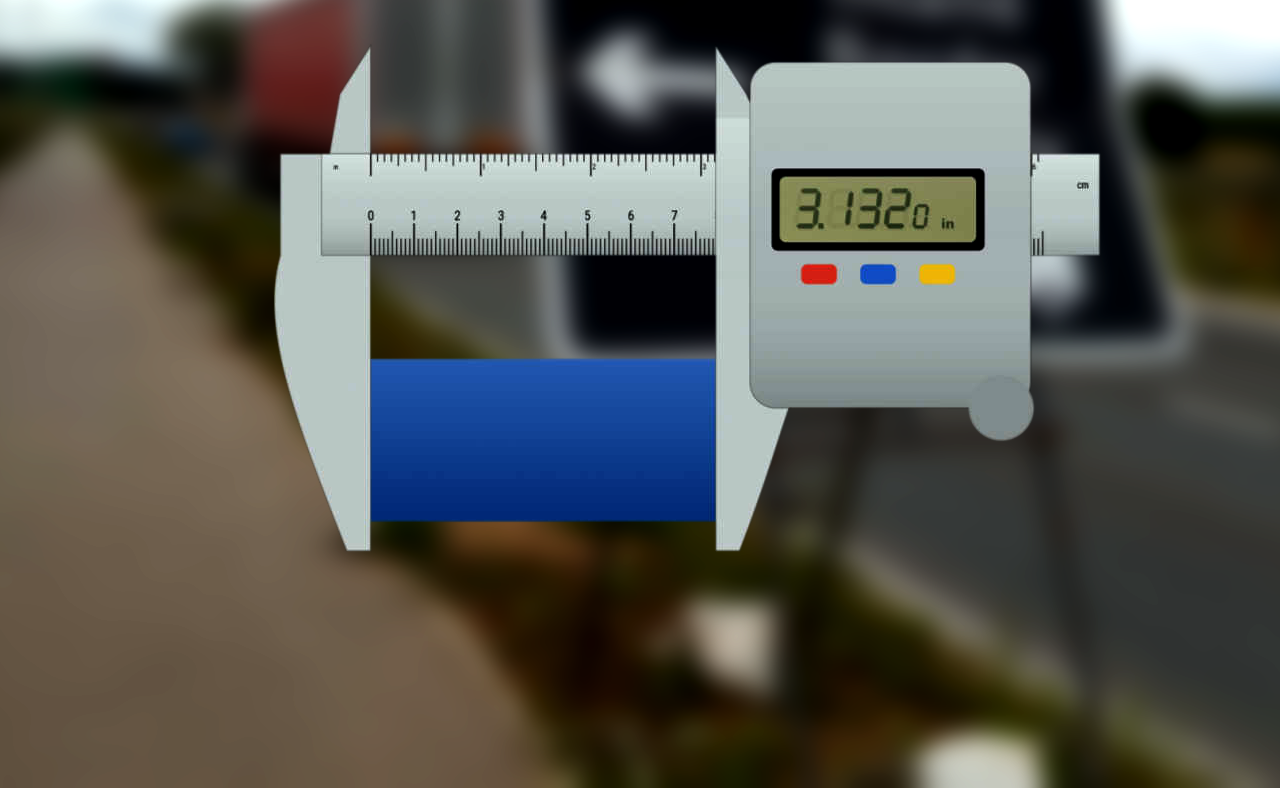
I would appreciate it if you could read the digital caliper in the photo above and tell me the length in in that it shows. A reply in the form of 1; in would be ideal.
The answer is 3.1320; in
